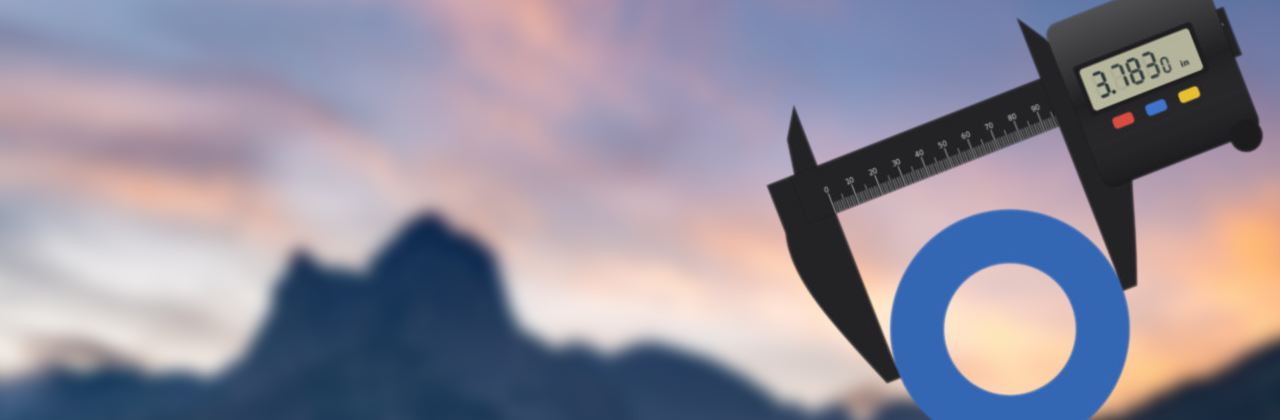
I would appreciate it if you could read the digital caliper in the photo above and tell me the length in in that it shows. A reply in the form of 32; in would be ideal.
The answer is 3.7830; in
